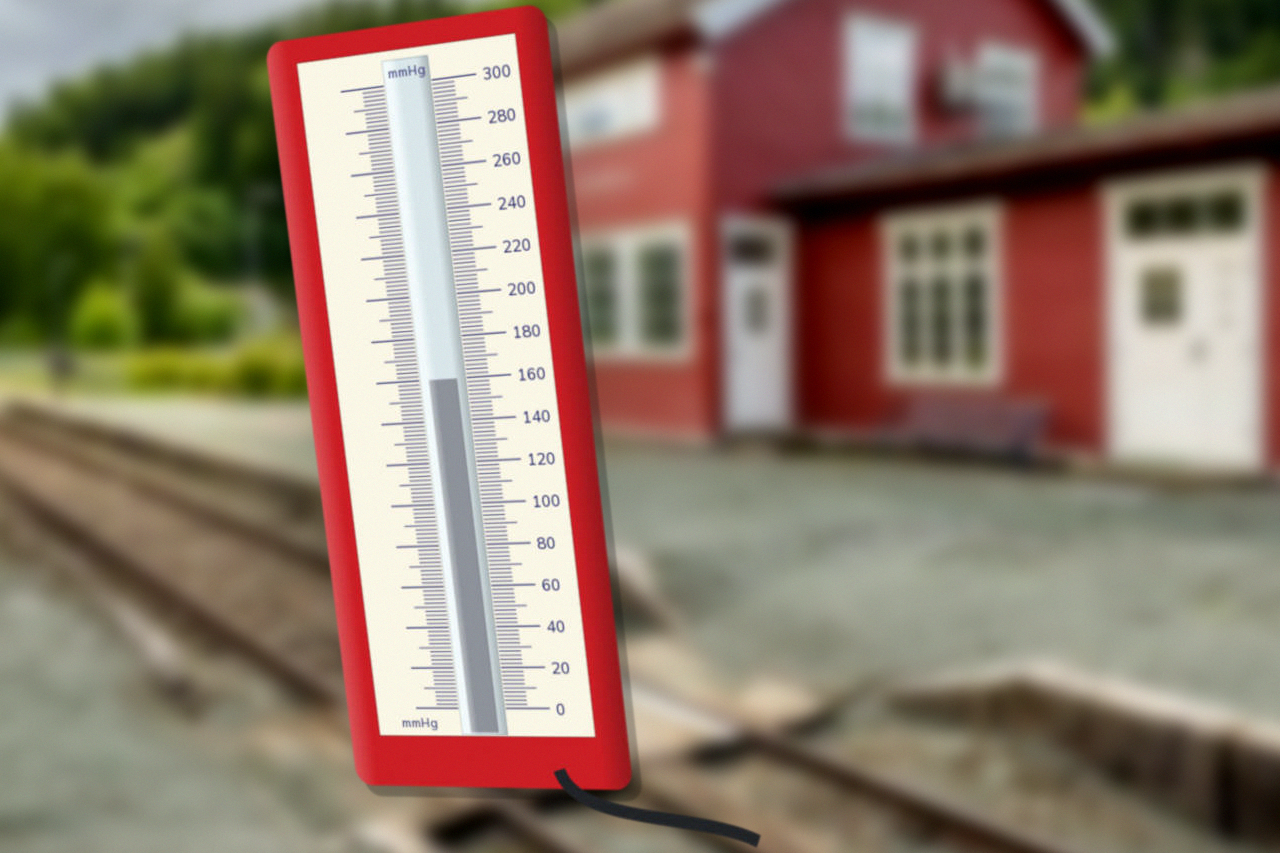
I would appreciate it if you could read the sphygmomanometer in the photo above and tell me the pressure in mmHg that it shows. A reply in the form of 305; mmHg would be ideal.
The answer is 160; mmHg
